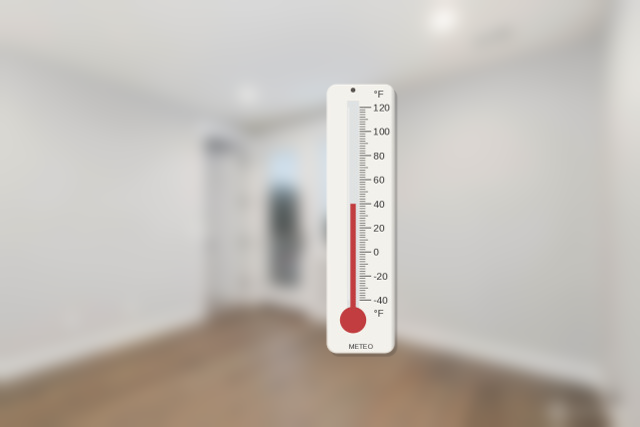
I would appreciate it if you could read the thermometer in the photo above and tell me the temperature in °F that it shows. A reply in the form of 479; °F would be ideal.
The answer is 40; °F
